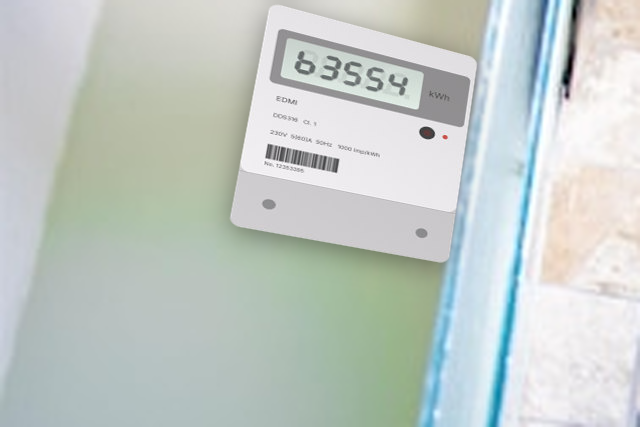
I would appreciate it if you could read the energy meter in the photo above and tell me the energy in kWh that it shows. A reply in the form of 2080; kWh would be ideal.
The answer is 63554; kWh
